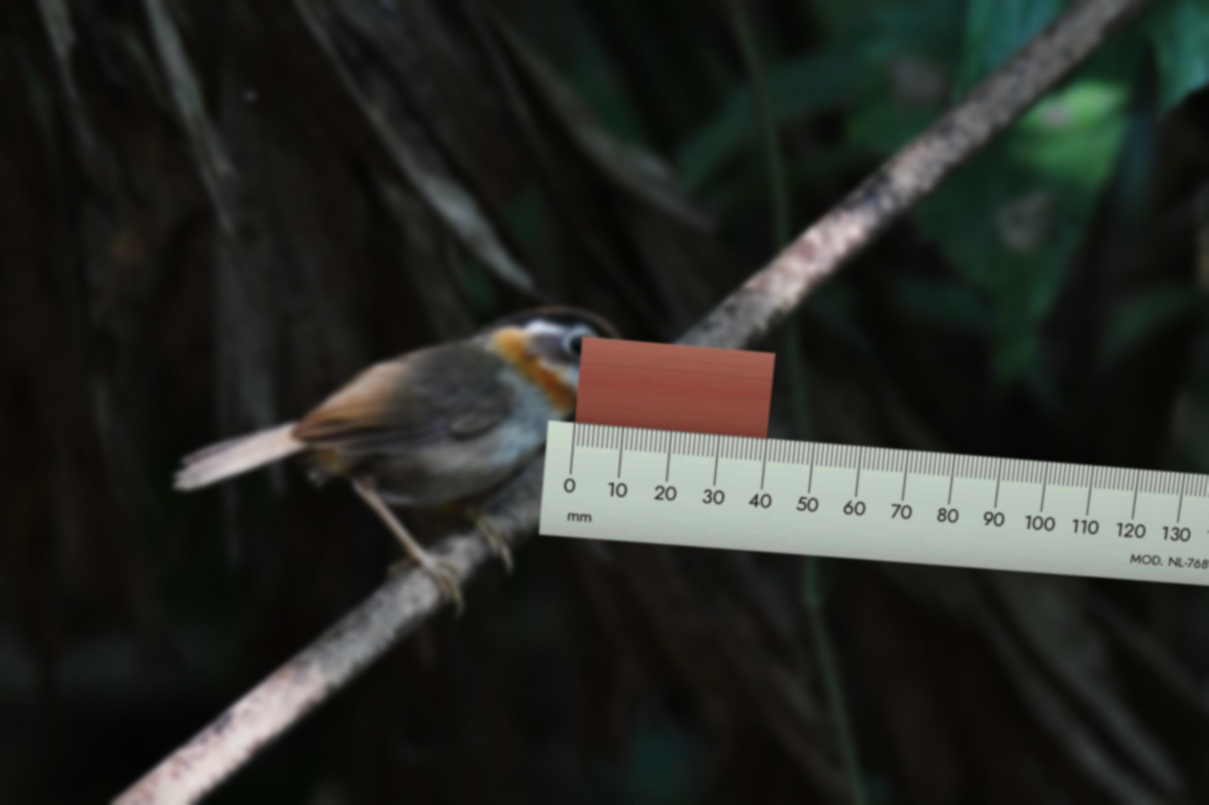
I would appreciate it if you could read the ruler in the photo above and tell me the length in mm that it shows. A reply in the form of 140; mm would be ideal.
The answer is 40; mm
